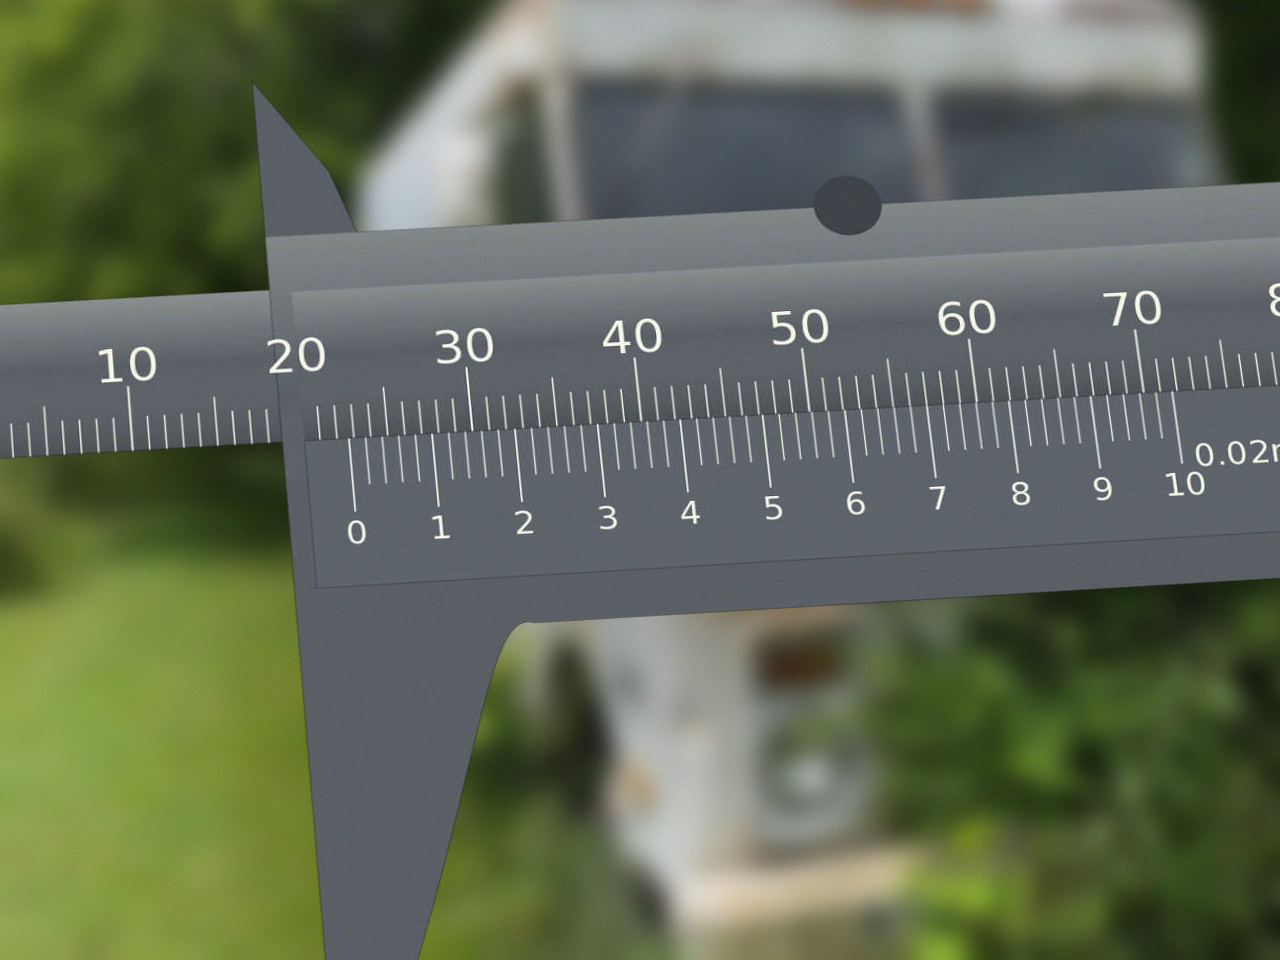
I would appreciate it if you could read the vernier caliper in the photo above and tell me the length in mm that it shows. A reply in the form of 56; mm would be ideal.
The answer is 22.7; mm
